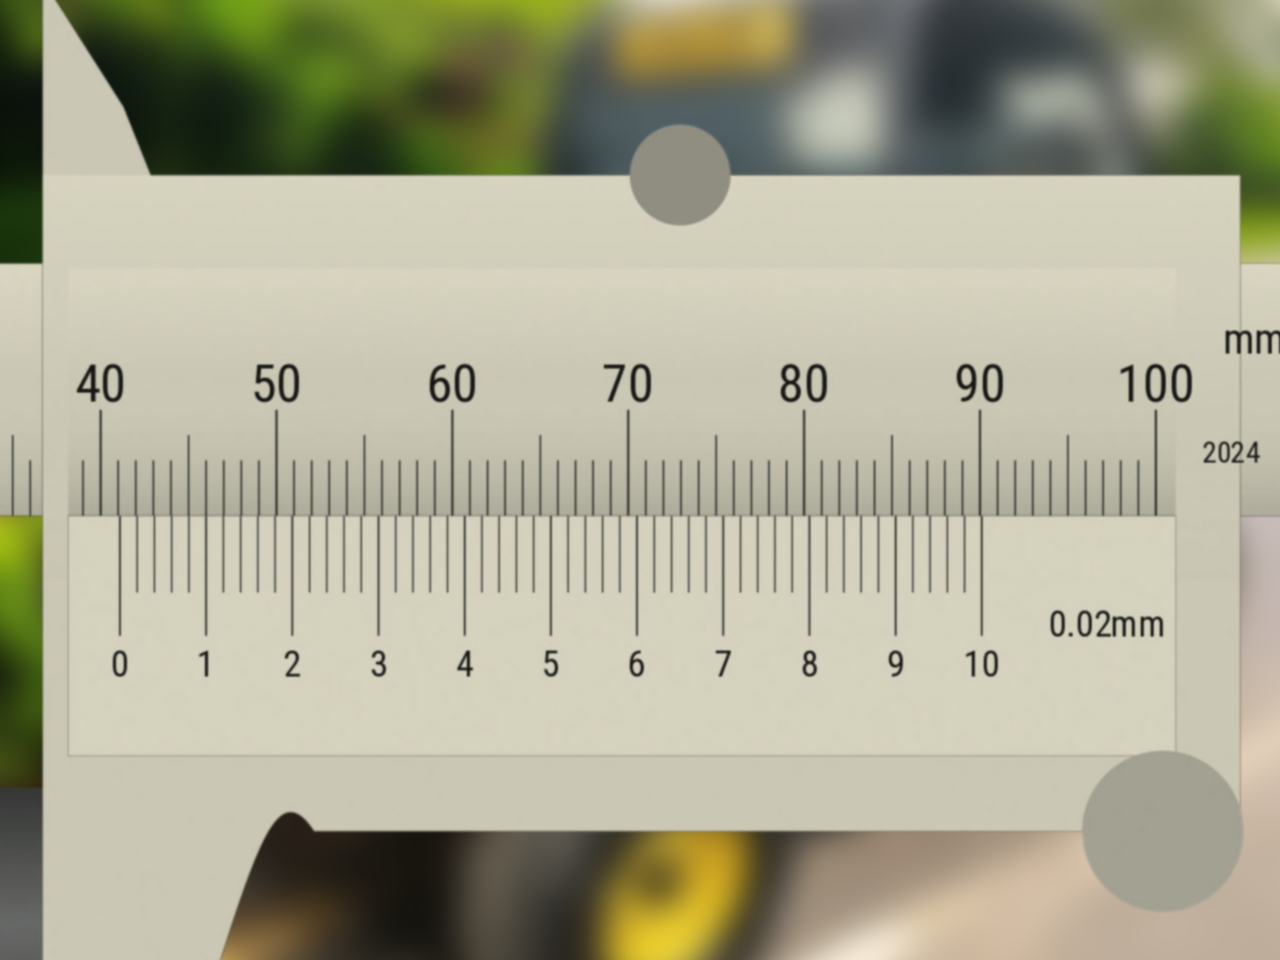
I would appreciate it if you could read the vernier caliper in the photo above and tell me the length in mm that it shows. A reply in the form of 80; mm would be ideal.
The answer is 41.1; mm
